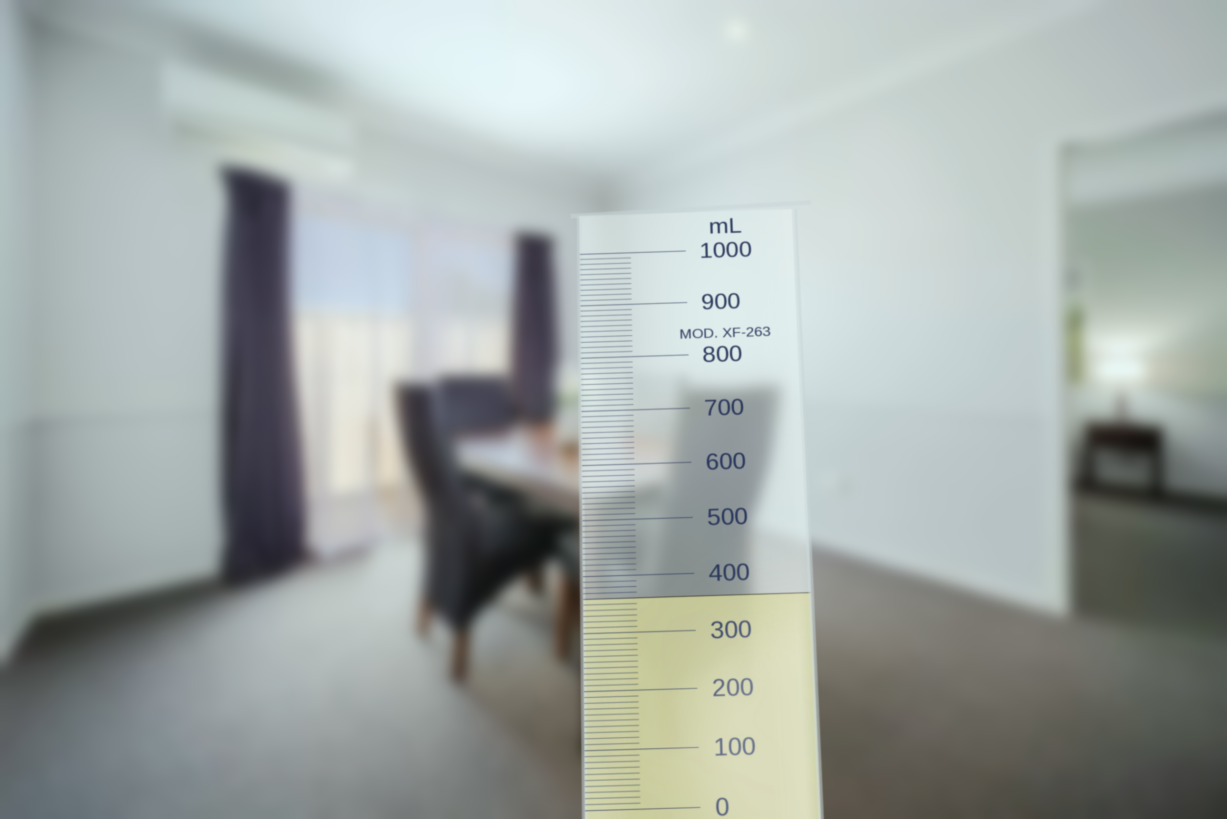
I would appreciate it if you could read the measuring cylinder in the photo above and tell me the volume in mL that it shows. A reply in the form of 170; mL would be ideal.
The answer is 360; mL
